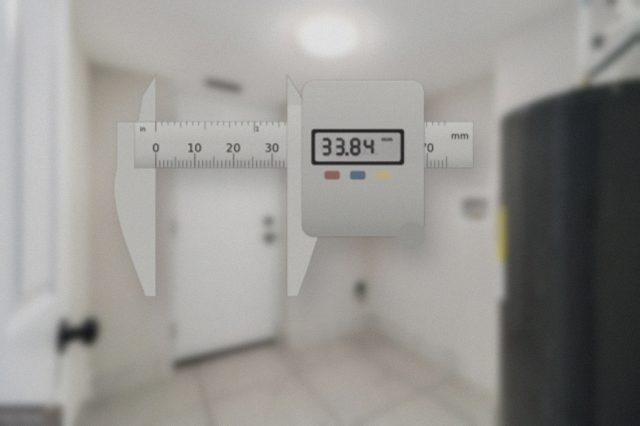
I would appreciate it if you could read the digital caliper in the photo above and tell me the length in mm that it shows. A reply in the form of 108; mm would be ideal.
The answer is 33.84; mm
